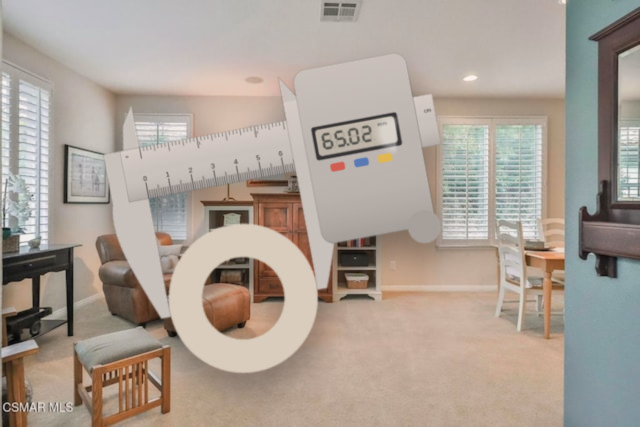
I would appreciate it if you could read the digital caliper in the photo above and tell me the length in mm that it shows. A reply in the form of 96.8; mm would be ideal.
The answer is 65.02; mm
